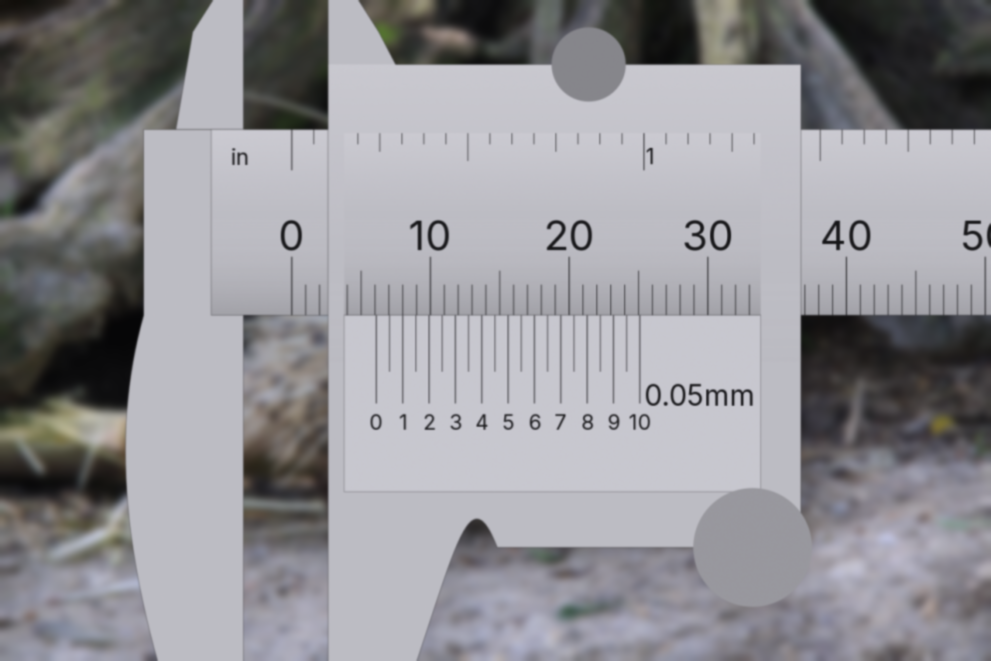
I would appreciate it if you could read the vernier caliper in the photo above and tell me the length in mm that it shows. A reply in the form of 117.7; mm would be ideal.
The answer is 6.1; mm
